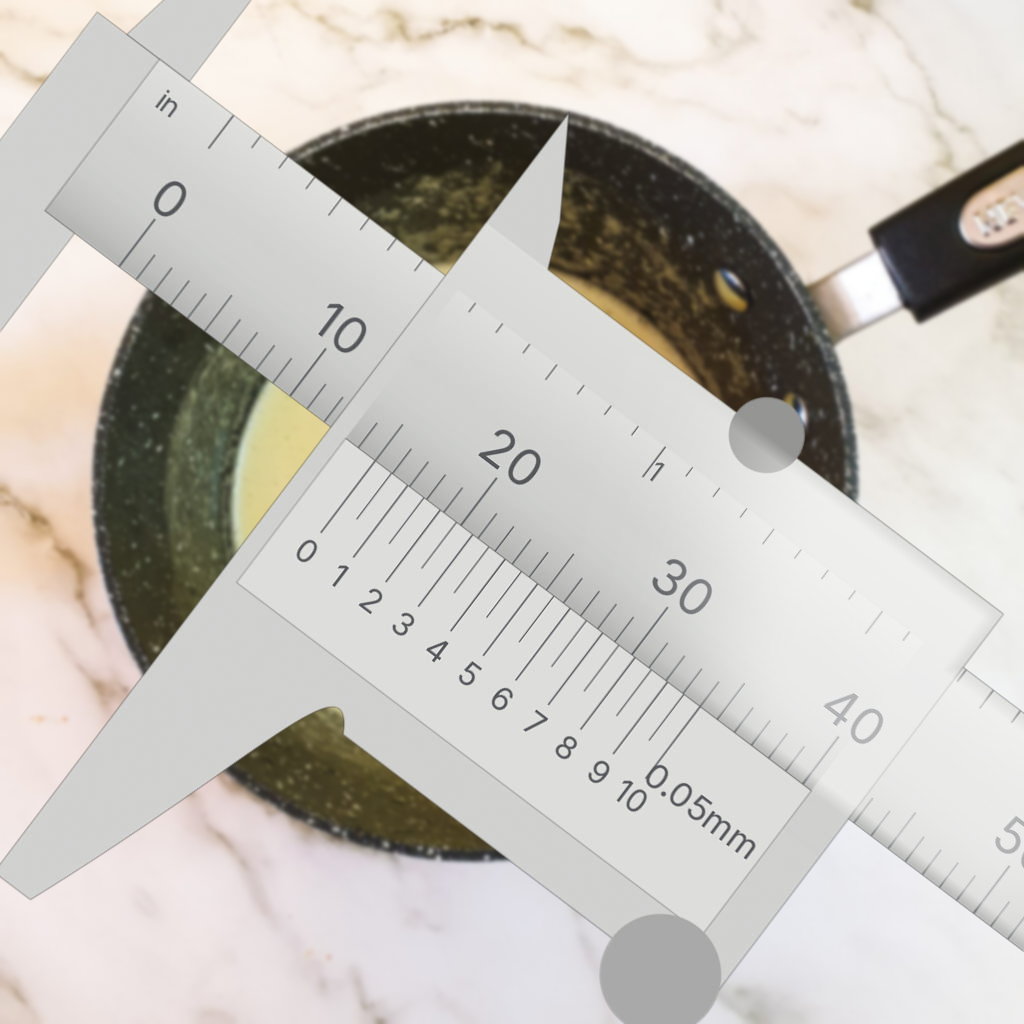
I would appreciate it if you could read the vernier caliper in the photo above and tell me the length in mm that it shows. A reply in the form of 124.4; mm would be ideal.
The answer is 15.0; mm
